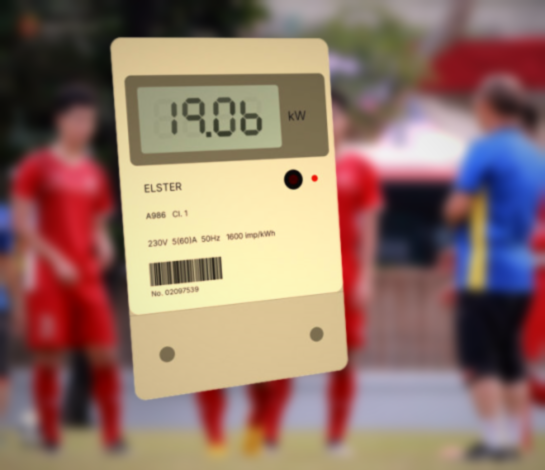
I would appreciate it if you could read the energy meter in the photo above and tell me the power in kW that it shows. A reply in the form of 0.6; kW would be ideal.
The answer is 19.06; kW
